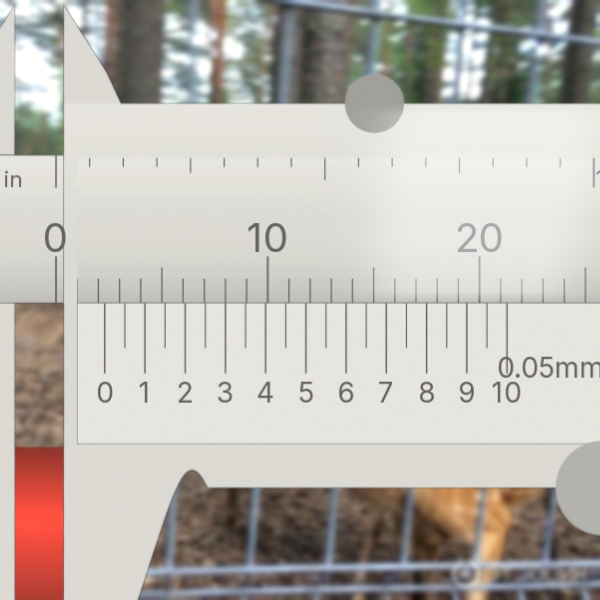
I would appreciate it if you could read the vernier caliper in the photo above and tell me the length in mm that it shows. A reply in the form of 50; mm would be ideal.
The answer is 2.30; mm
